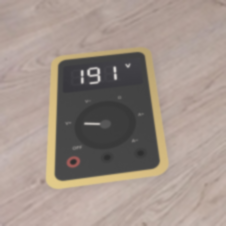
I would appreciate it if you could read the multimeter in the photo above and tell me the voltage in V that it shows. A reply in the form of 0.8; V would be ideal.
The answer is 191; V
